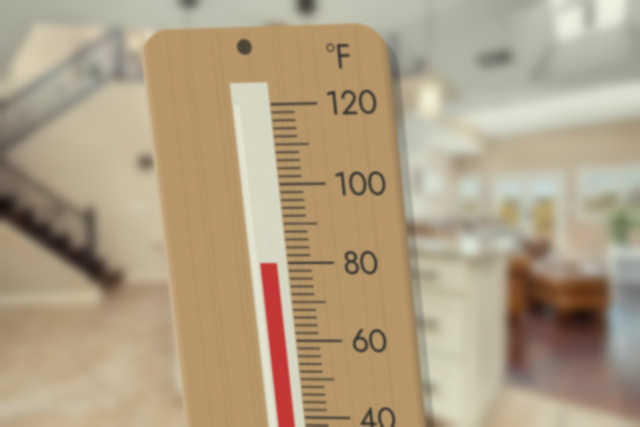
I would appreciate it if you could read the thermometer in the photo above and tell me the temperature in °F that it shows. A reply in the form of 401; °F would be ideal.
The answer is 80; °F
